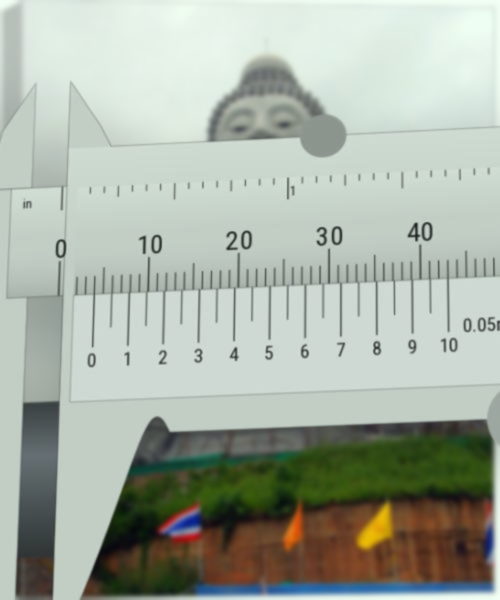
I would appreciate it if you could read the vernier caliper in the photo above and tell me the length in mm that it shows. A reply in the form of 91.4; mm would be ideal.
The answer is 4.0; mm
